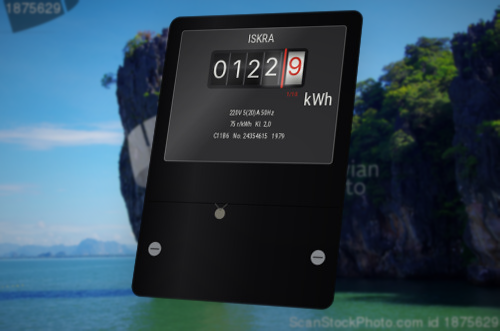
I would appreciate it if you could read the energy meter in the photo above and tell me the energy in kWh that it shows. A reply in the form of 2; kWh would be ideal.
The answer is 122.9; kWh
